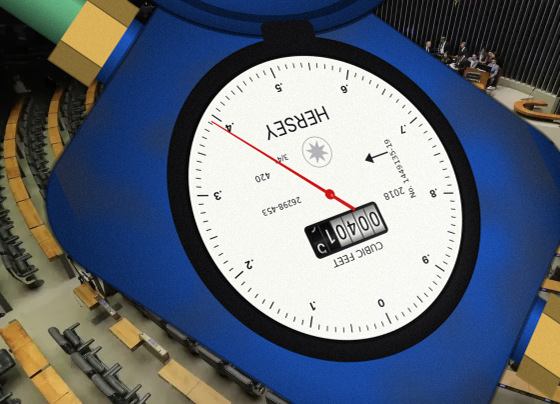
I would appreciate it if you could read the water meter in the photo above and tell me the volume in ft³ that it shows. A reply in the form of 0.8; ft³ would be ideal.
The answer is 4015.39; ft³
